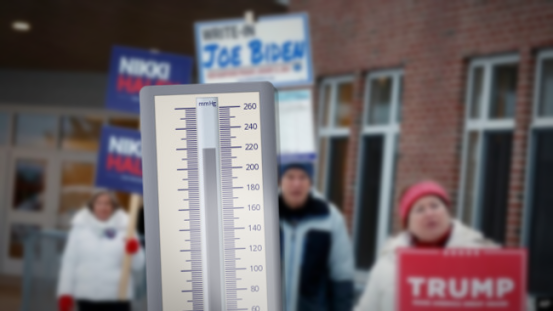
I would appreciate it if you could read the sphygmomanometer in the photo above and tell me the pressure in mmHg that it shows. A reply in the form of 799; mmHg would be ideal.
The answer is 220; mmHg
